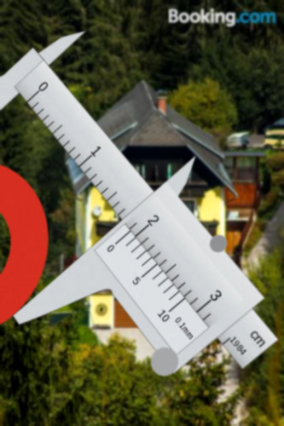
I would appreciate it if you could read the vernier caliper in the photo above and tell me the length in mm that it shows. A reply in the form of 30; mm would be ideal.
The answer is 19.2; mm
